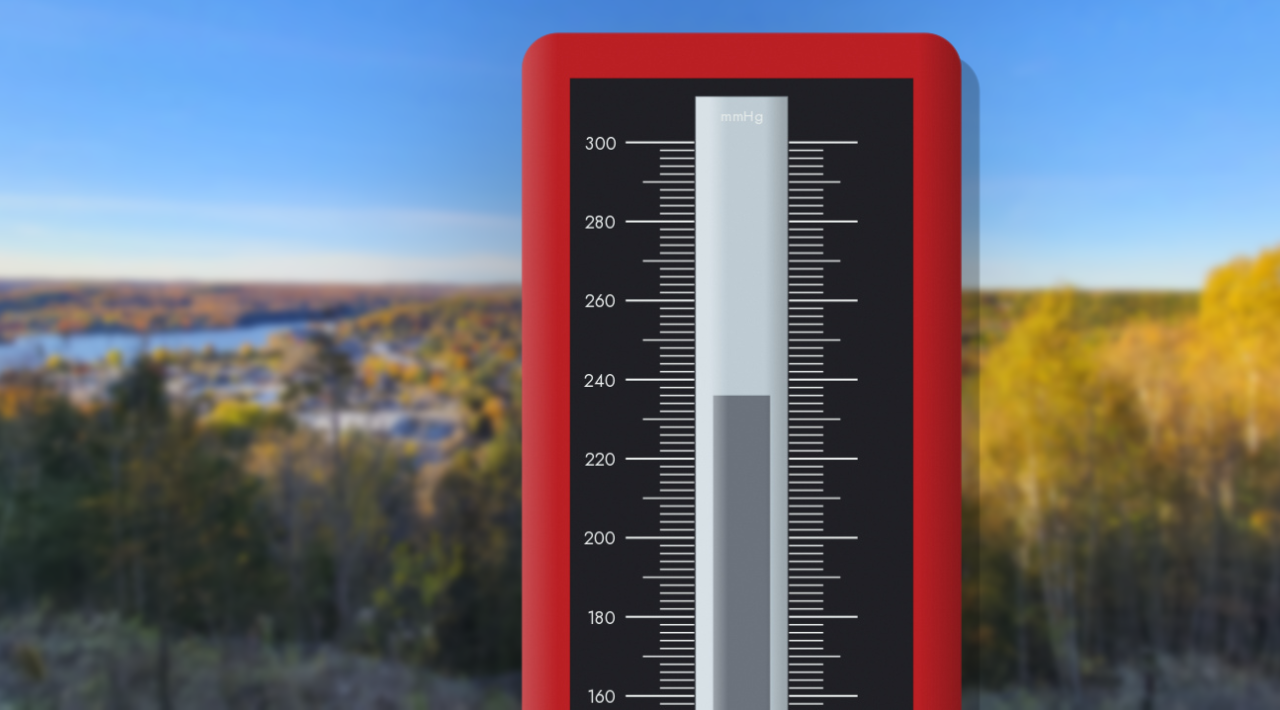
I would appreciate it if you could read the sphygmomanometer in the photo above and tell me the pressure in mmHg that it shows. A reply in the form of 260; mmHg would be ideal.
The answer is 236; mmHg
